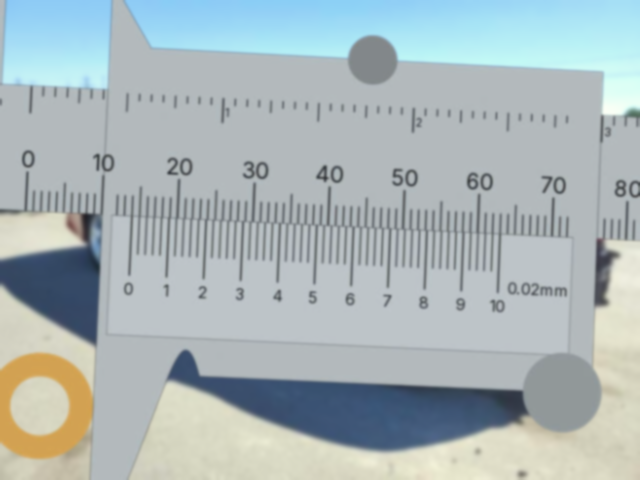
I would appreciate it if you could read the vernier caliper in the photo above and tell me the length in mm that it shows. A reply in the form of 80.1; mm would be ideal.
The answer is 14.0; mm
